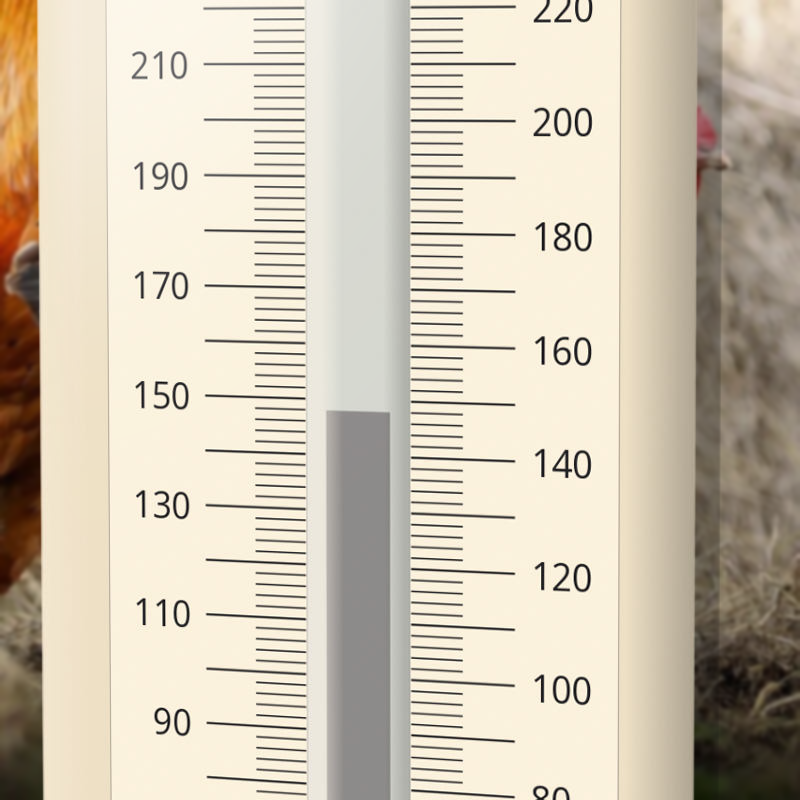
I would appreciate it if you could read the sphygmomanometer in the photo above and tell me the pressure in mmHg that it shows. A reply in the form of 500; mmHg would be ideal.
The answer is 148; mmHg
